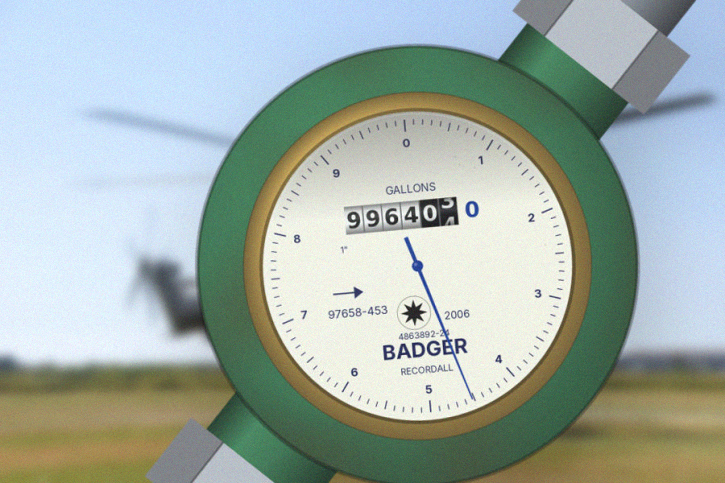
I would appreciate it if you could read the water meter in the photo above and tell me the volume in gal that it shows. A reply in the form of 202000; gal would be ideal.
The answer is 9964034.5; gal
